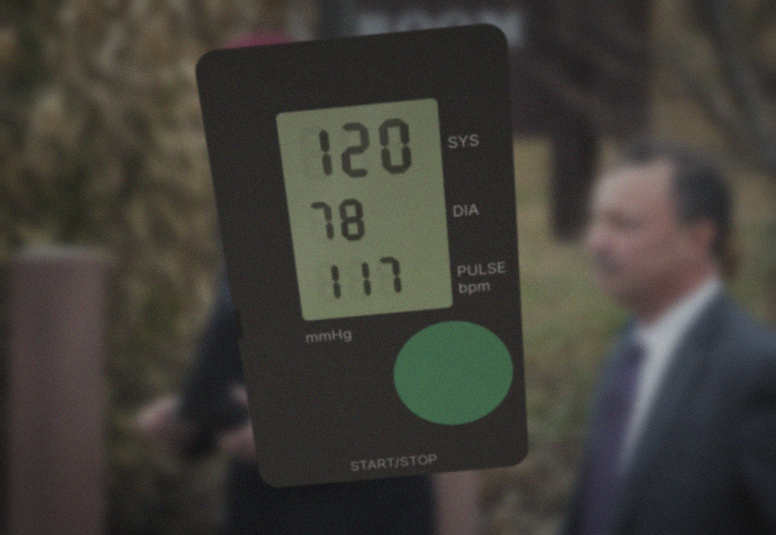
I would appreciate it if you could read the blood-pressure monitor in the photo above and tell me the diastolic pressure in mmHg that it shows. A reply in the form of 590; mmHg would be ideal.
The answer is 78; mmHg
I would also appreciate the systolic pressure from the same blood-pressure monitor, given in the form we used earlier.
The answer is 120; mmHg
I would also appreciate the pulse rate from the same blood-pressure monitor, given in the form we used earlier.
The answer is 117; bpm
